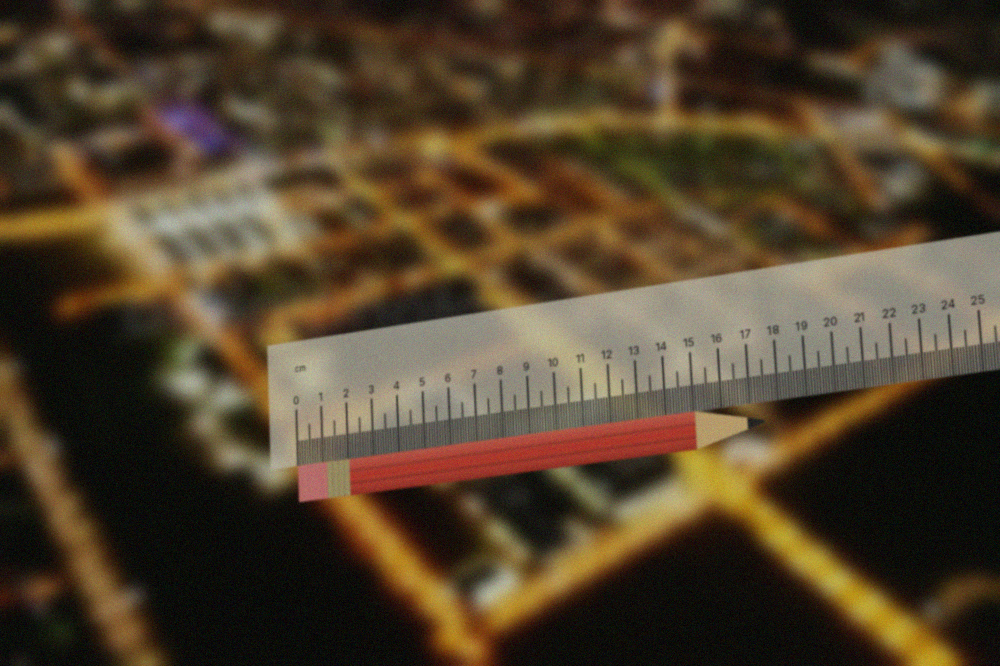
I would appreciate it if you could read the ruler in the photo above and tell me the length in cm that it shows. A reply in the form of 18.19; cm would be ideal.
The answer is 17.5; cm
